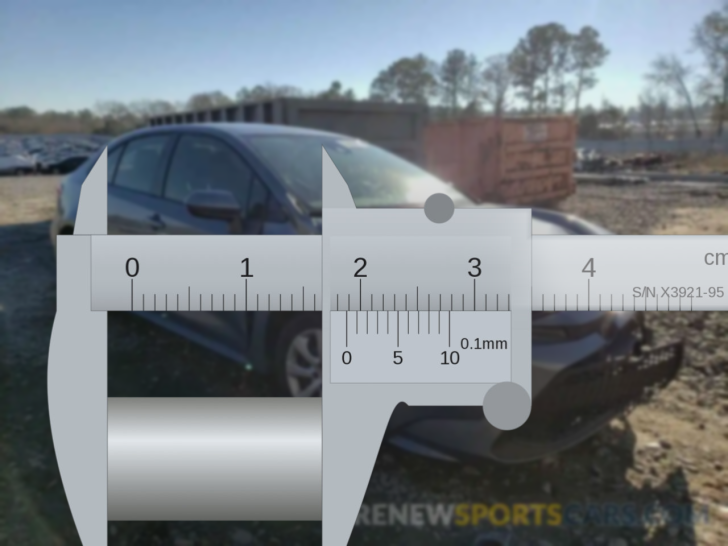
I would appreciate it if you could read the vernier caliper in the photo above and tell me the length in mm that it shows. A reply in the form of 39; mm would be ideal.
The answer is 18.8; mm
